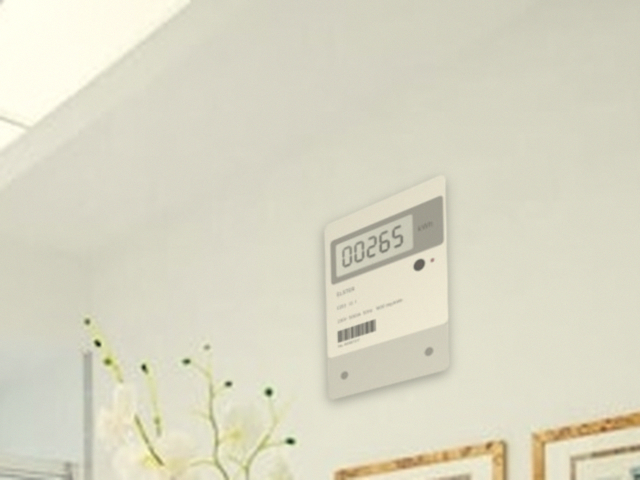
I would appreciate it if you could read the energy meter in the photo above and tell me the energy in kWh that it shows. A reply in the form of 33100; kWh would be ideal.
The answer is 265; kWh
